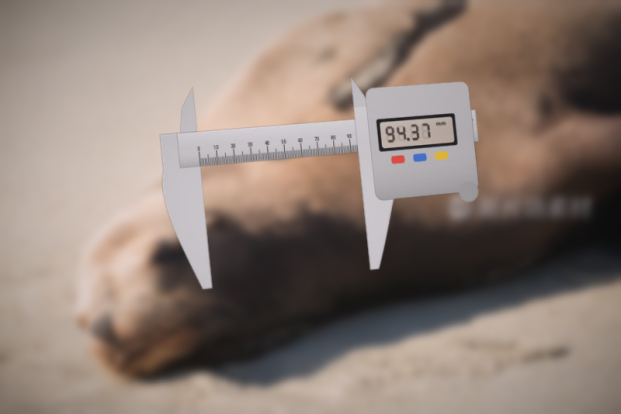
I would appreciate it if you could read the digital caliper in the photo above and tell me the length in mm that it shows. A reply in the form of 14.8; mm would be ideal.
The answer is 94.37; mm
